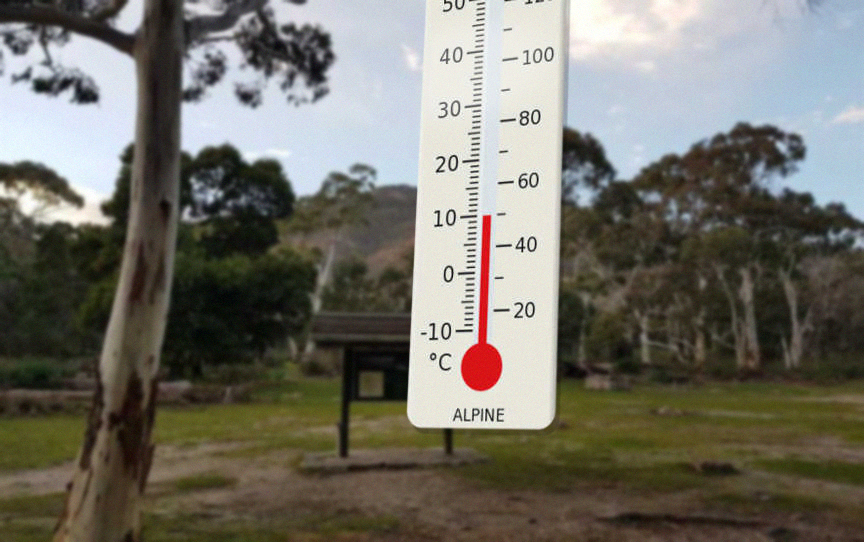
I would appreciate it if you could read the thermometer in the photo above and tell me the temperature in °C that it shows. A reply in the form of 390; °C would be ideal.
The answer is 10; °C
